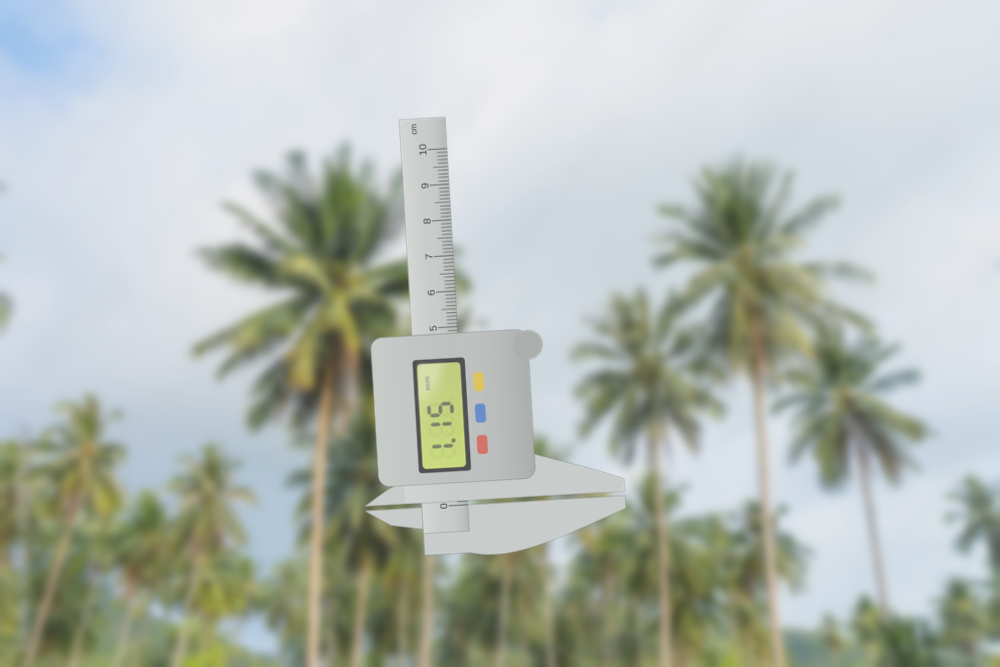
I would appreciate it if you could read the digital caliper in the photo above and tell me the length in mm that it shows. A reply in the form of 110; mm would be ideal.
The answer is 1.15; mm
